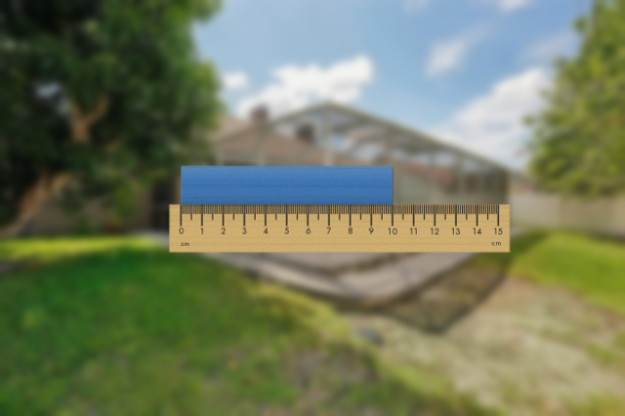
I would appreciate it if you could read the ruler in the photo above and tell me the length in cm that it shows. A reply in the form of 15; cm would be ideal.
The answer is 10; cm
